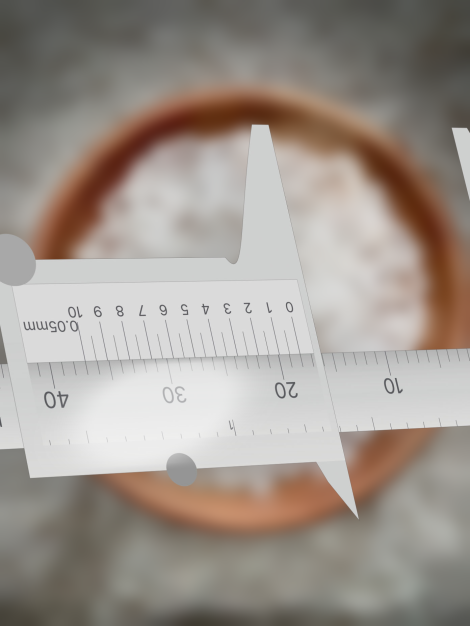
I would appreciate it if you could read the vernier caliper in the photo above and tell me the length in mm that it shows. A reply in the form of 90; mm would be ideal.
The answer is 18.0; mm
